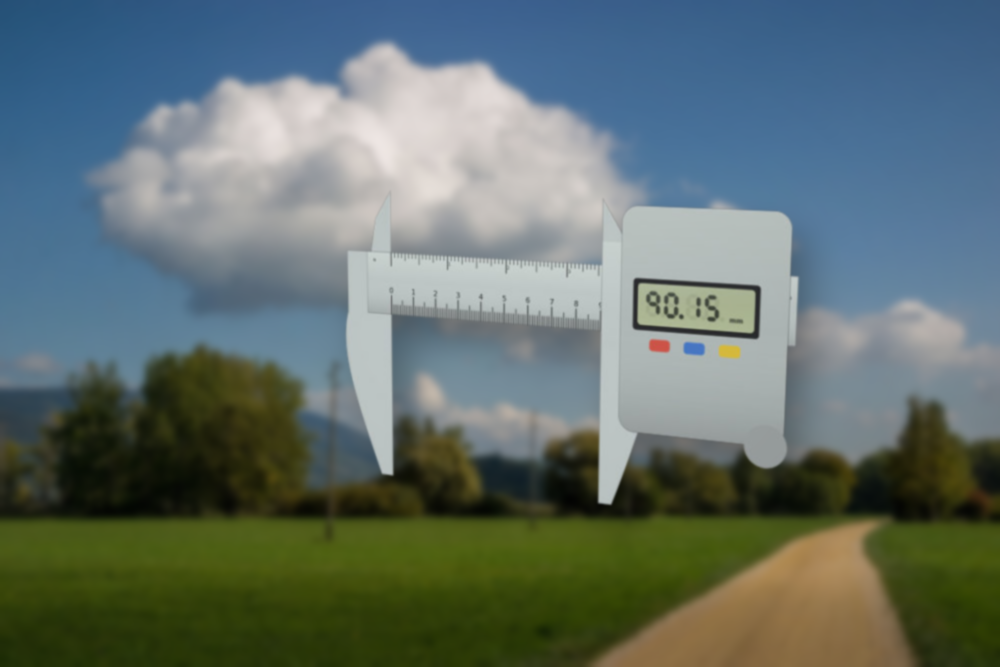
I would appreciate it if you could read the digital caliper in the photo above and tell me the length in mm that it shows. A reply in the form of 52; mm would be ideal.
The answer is 90.15; mm
